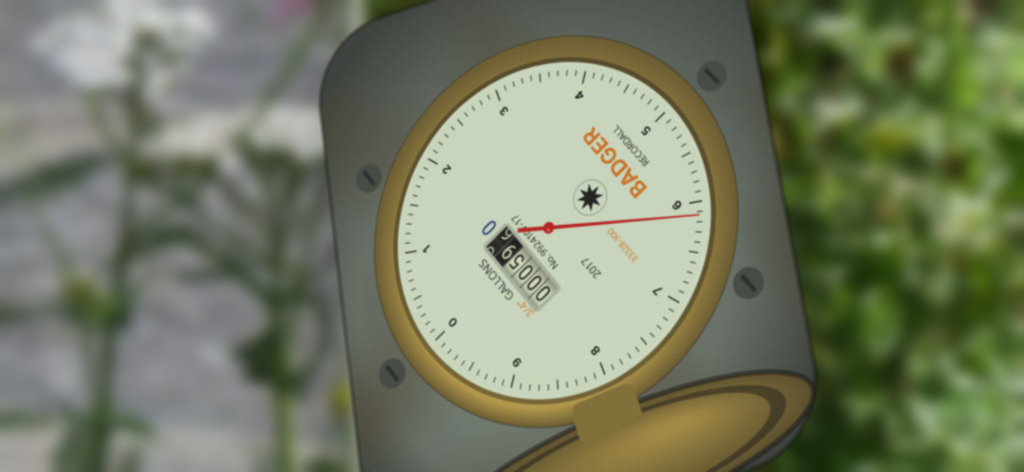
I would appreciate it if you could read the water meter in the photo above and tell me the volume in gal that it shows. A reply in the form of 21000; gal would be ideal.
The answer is 5956.1; gal
